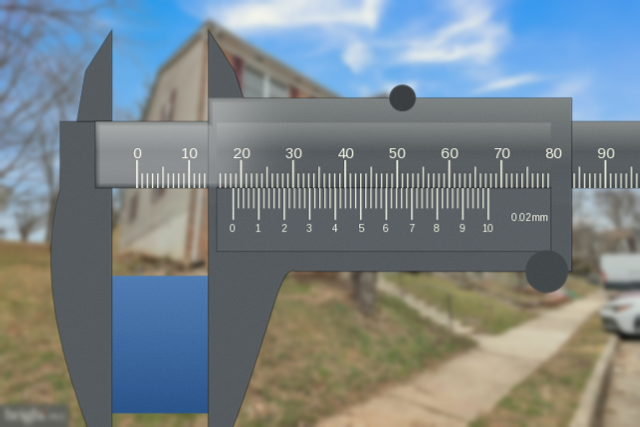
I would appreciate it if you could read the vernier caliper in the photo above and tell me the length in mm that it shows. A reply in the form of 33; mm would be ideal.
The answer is 18.5; mm
